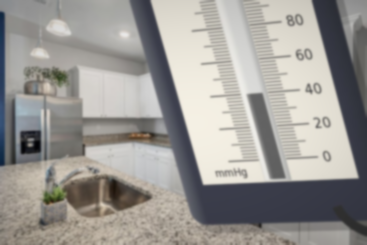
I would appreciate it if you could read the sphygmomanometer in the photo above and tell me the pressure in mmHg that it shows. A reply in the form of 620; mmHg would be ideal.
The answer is 40; mmHg
